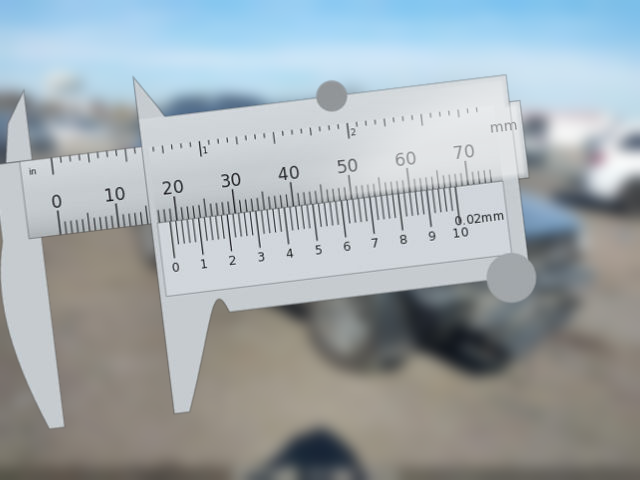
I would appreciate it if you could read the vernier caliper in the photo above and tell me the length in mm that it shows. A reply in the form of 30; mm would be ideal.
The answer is 18.8; mm
